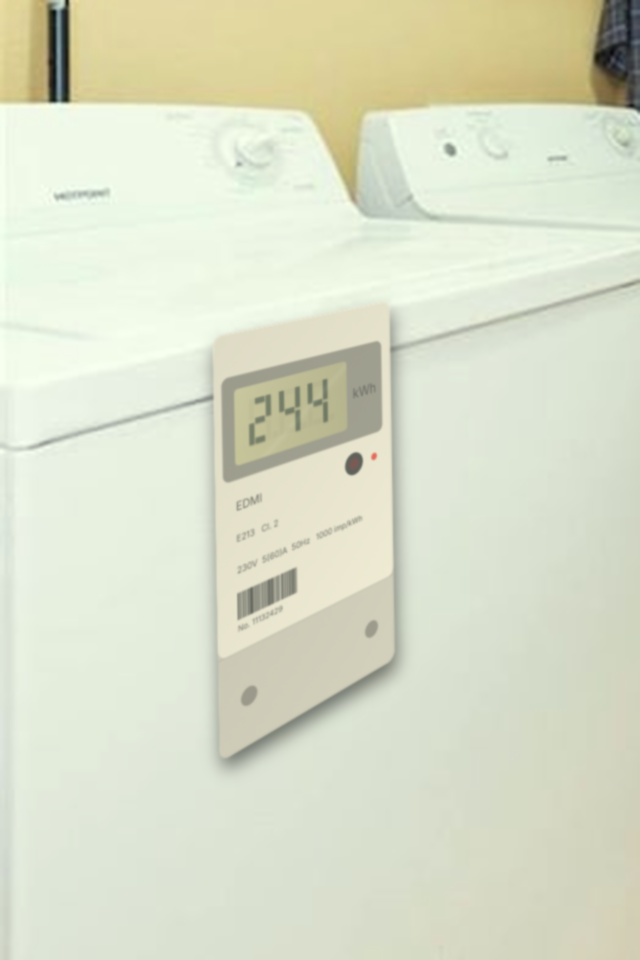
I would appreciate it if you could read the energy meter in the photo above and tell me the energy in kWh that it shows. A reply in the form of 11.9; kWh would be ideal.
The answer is 244; kWh
